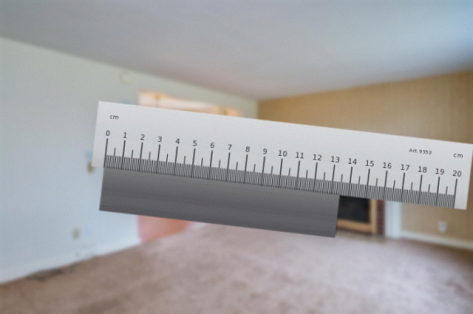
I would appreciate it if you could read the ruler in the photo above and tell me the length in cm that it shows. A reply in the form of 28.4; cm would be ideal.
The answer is 13.5; cm
